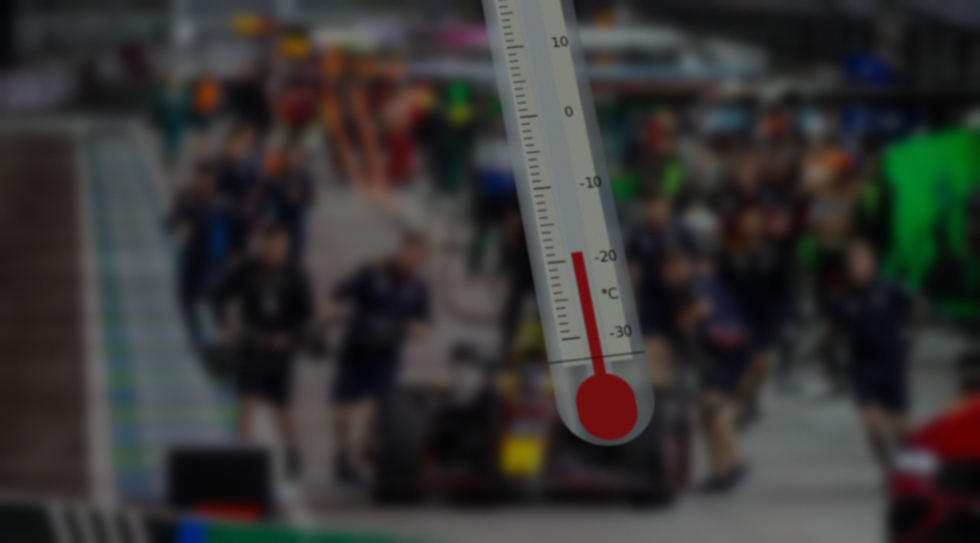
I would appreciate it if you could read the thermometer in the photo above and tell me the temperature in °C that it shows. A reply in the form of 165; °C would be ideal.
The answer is -19; °C
